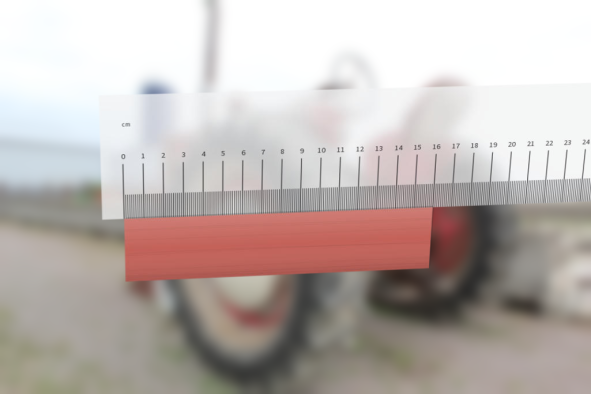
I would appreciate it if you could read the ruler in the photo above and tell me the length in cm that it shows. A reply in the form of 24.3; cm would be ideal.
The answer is 16; cm
